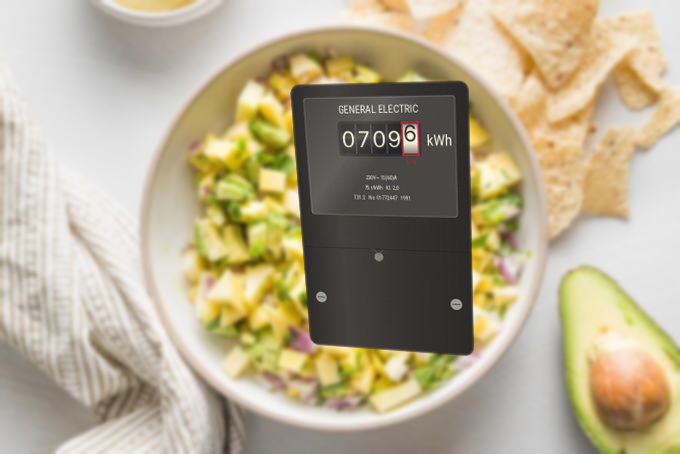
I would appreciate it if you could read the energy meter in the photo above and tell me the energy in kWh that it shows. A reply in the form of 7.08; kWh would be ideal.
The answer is 709.6; kWh
